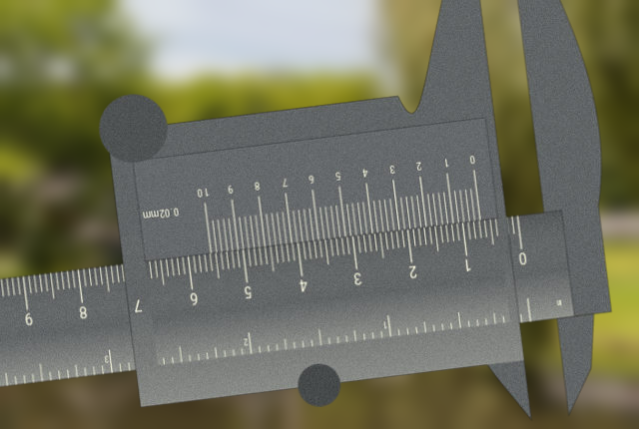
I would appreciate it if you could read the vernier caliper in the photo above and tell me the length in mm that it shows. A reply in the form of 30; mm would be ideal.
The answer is 6.8; mm
